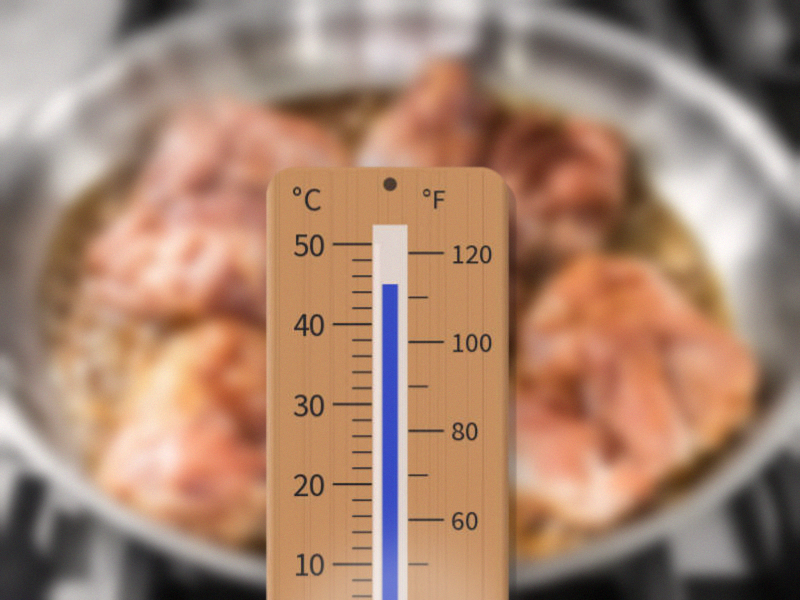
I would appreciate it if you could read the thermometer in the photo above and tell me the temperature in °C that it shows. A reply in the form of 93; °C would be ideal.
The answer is 45; °C
